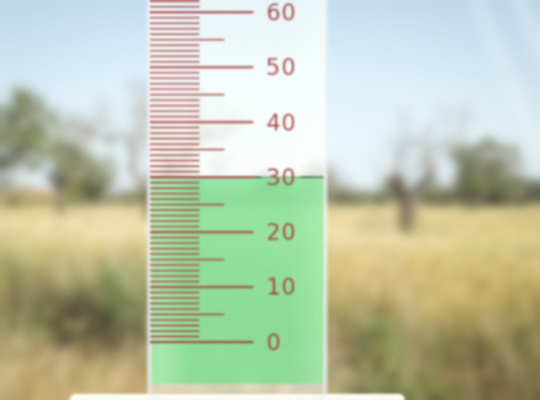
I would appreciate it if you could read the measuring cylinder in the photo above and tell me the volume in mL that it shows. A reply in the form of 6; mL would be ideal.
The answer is 30; mL
